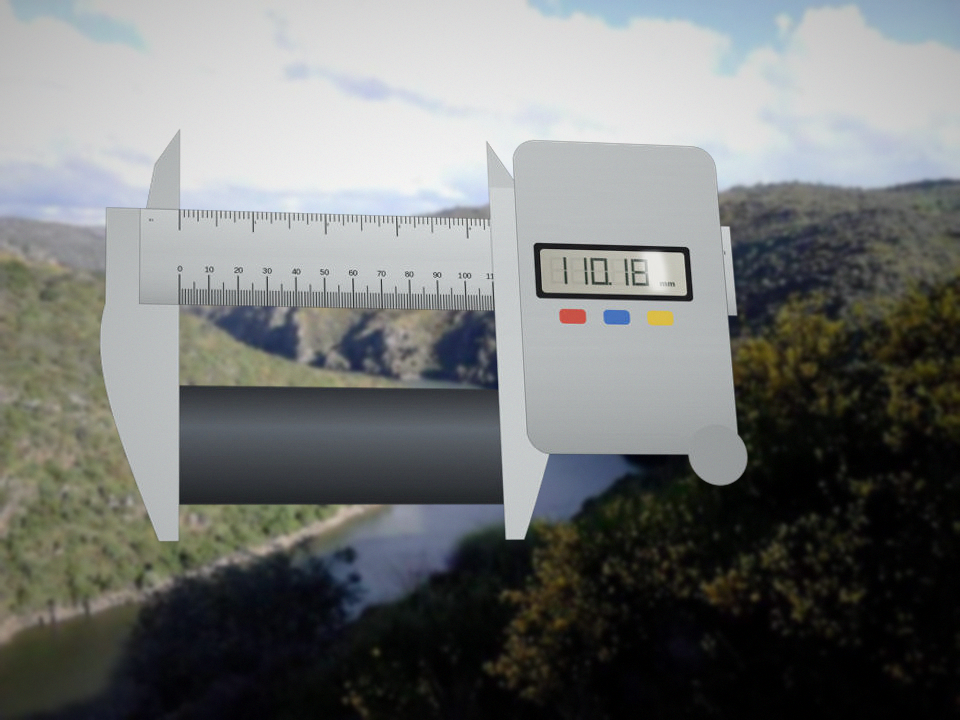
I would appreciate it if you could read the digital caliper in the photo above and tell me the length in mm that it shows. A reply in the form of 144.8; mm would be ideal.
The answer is 110.18; mm
